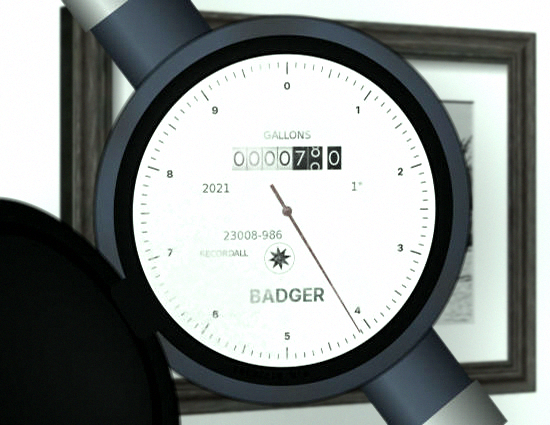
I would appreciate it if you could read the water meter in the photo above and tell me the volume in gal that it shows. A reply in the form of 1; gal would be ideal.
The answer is 784.1; gal
